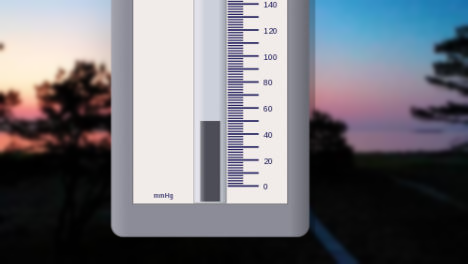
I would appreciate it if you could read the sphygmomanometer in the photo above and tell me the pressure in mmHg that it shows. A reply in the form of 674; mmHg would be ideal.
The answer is 50; mmHg
